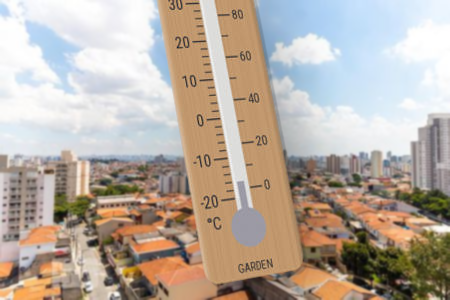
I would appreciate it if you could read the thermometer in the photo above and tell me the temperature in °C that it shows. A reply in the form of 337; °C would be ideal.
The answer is -16; °C
